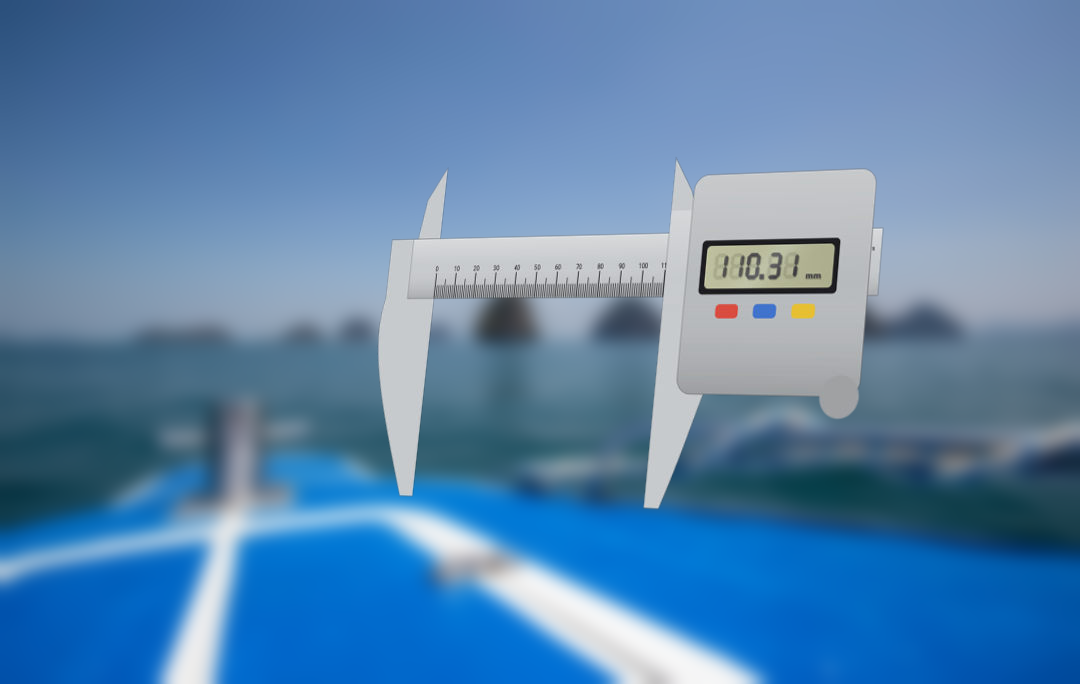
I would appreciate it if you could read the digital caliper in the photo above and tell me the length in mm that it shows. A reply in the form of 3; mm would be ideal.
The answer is 110.31; mm
